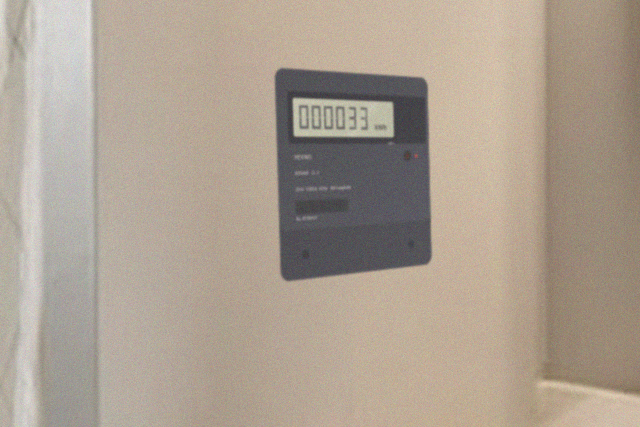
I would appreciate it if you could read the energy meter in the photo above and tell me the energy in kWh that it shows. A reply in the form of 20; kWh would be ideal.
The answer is 33; kWh
